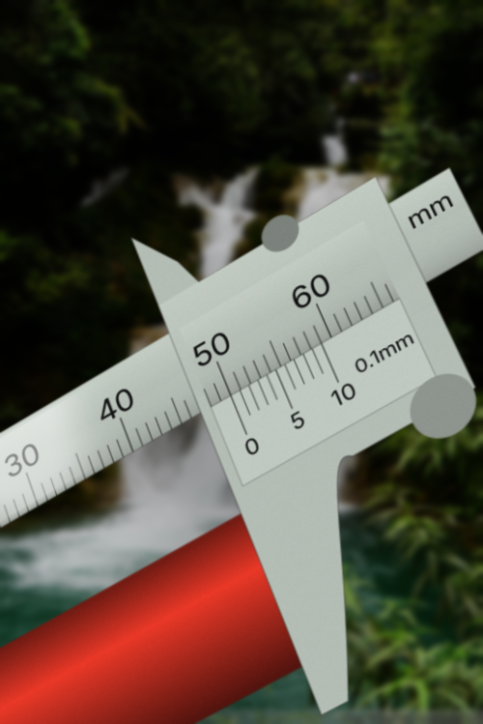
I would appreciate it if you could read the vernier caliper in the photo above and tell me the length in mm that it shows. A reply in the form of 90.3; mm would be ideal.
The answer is 50.0; mm
